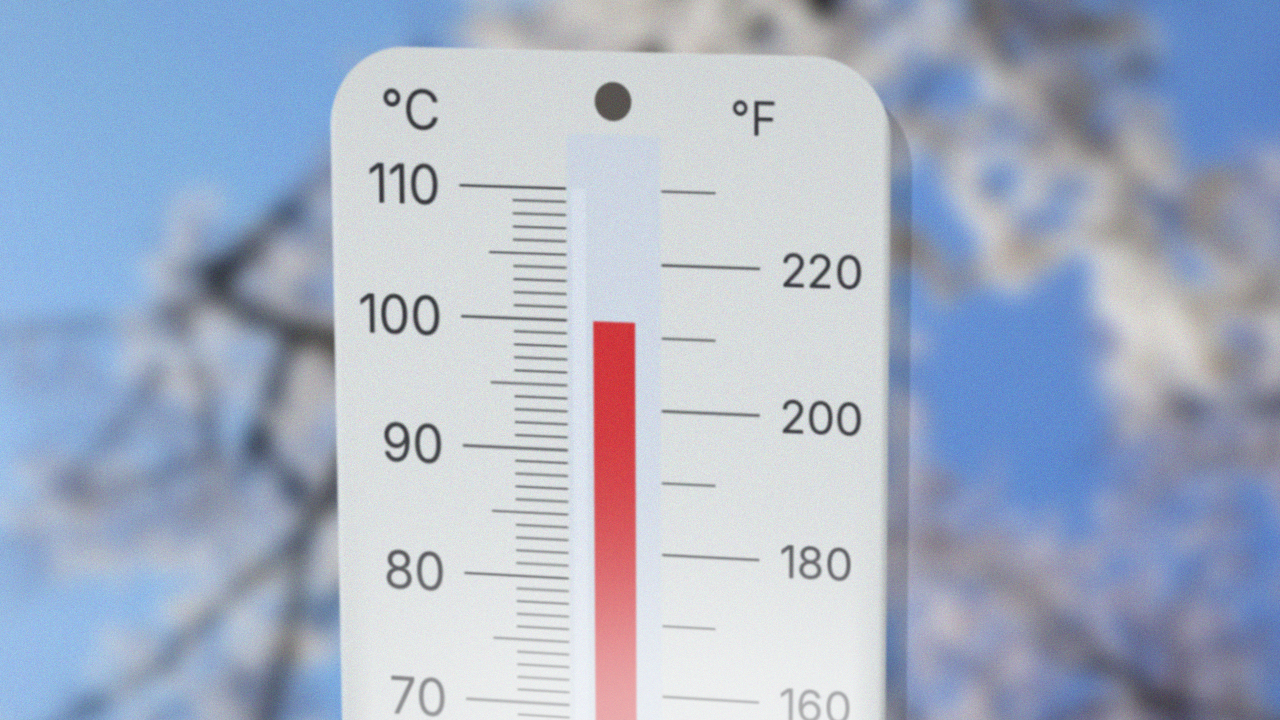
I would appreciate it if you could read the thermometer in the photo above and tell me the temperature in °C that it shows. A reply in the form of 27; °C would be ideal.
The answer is 100; °C
